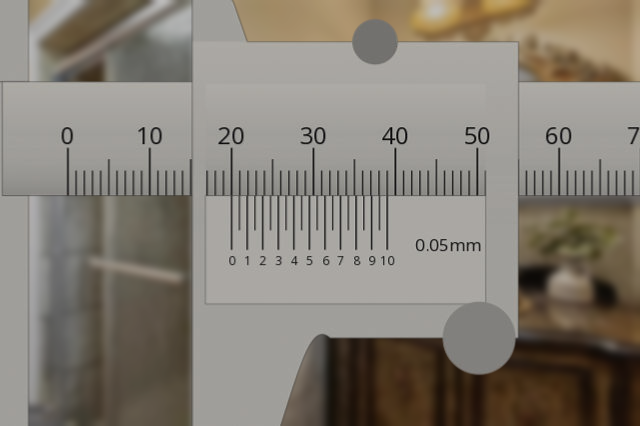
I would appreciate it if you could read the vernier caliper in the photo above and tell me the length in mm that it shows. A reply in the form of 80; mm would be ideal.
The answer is 20.0; mm
